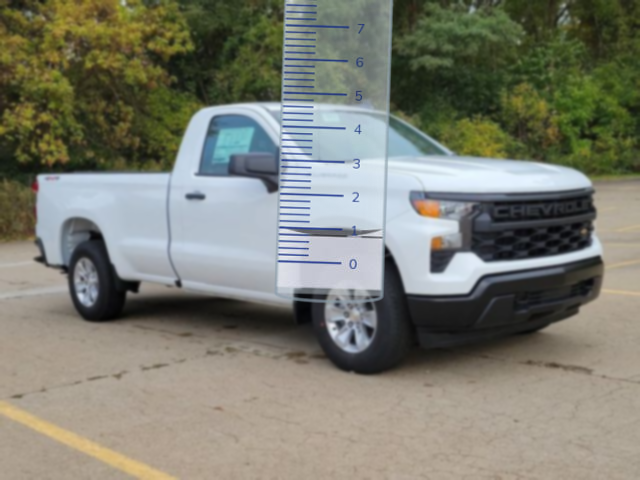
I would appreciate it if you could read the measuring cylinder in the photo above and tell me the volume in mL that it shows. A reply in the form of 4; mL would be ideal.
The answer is 0.8; mL
